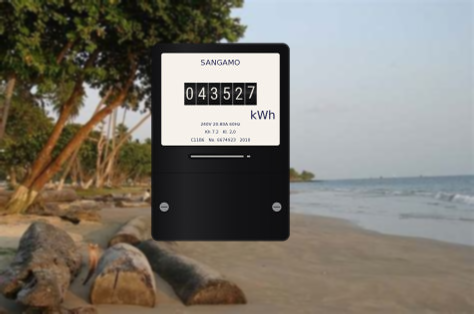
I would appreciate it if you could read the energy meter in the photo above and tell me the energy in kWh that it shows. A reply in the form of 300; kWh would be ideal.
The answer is 43527; kWh
